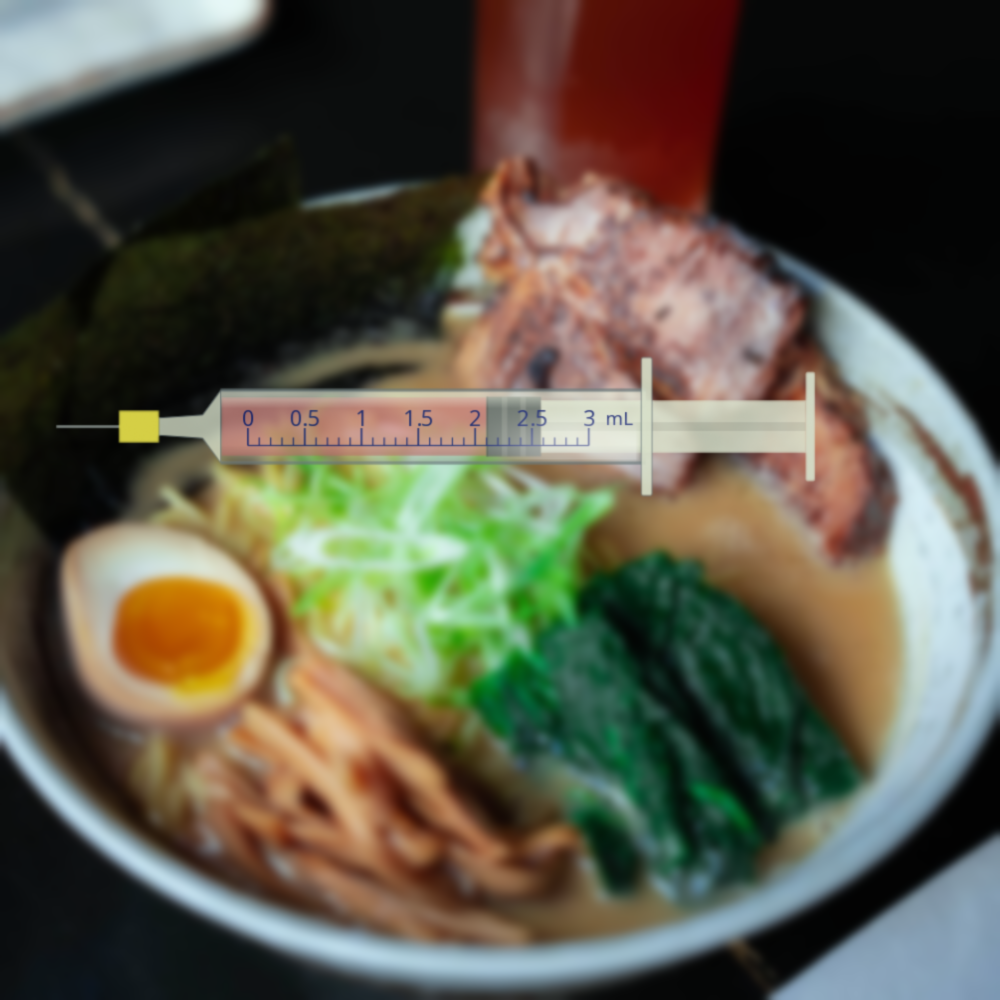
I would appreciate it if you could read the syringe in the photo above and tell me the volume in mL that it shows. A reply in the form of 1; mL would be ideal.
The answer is 2.1; mL
